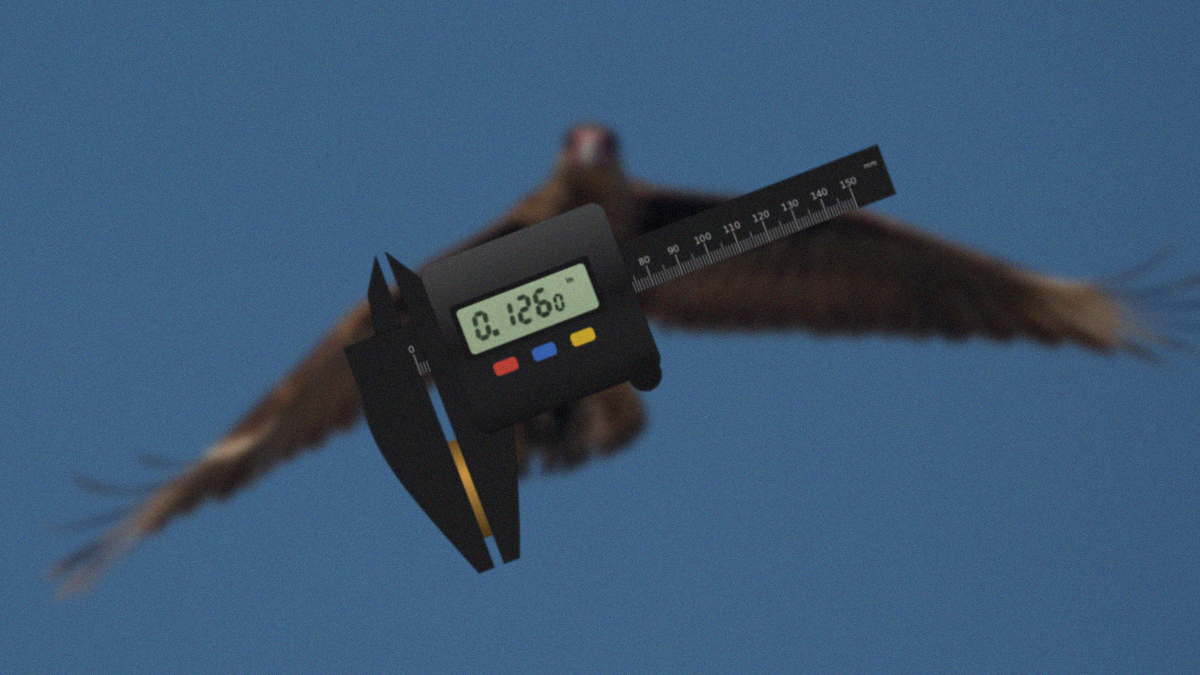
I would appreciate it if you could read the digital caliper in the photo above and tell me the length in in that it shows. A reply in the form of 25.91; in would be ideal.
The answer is 0.1260; in
